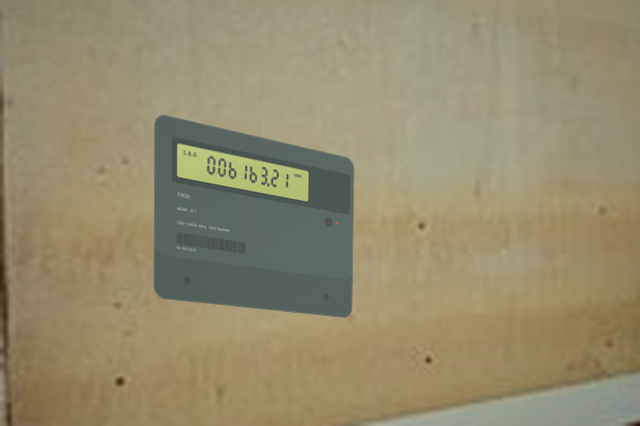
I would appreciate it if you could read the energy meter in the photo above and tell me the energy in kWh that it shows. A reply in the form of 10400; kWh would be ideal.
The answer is 6163.21; kWh
